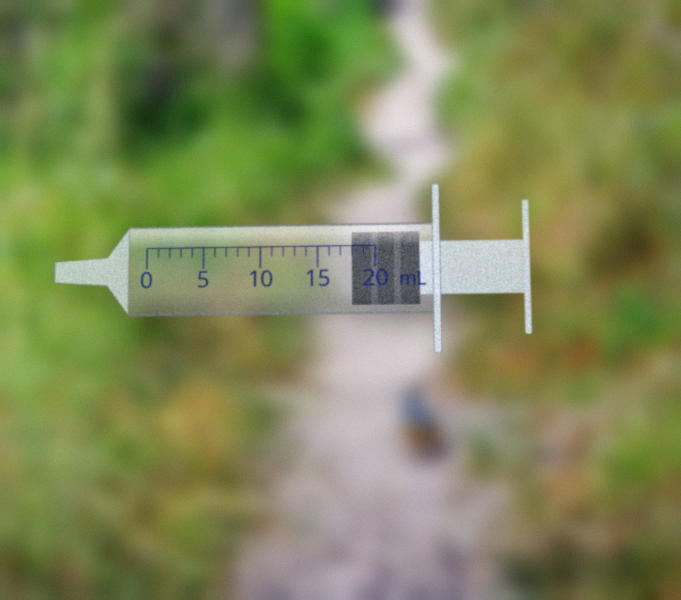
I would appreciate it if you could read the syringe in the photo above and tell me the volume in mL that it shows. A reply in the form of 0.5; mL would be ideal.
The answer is 18; mL
